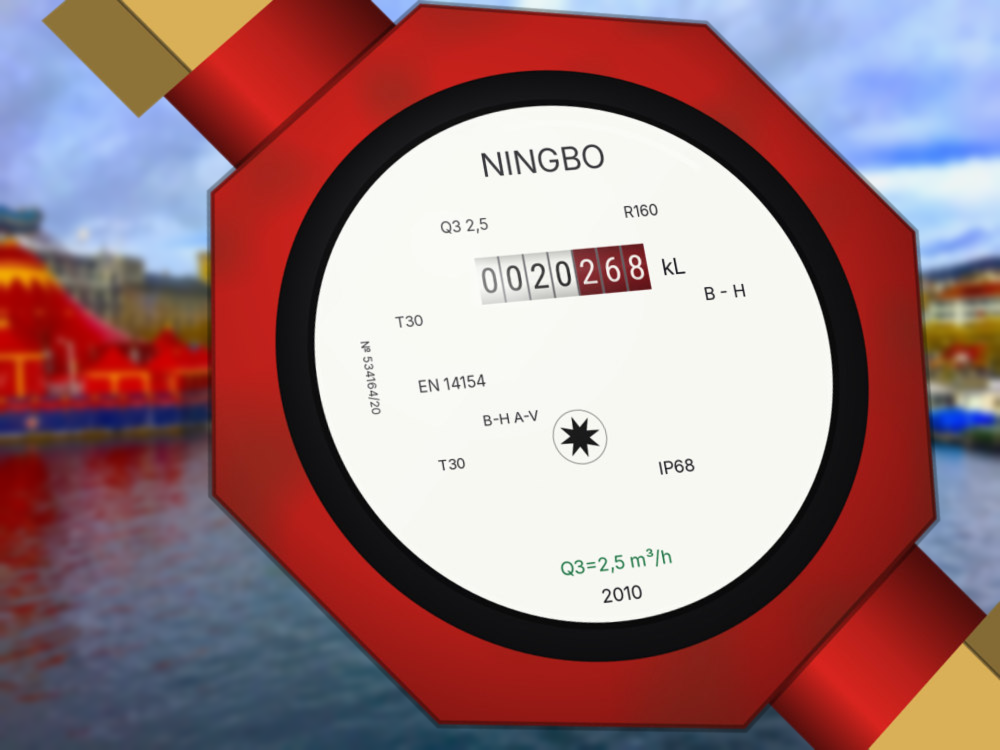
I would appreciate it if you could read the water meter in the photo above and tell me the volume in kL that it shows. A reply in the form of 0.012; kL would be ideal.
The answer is 20.268; kL
